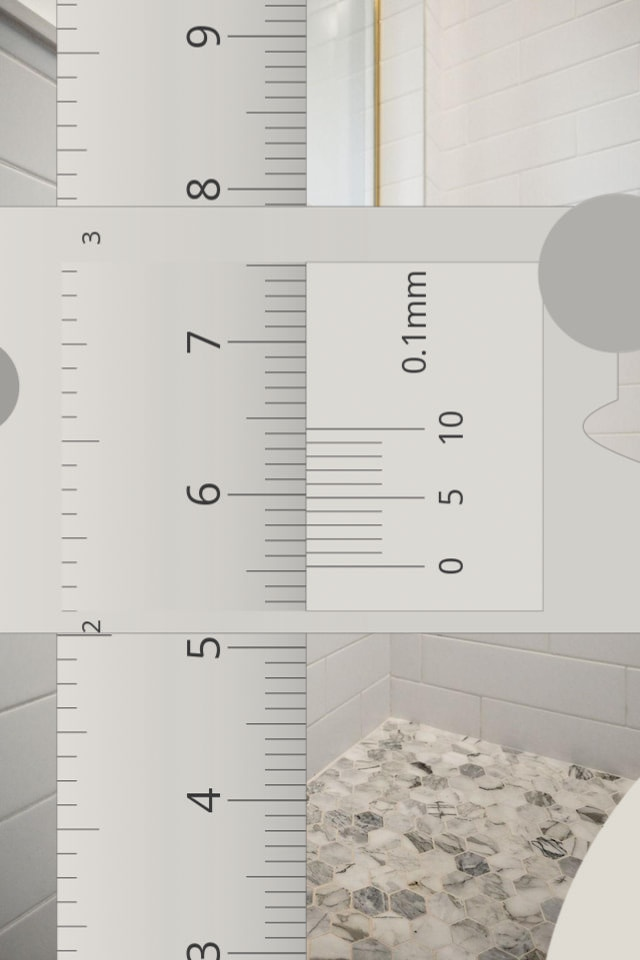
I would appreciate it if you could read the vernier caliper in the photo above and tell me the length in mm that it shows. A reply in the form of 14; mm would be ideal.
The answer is 55.3; mm
